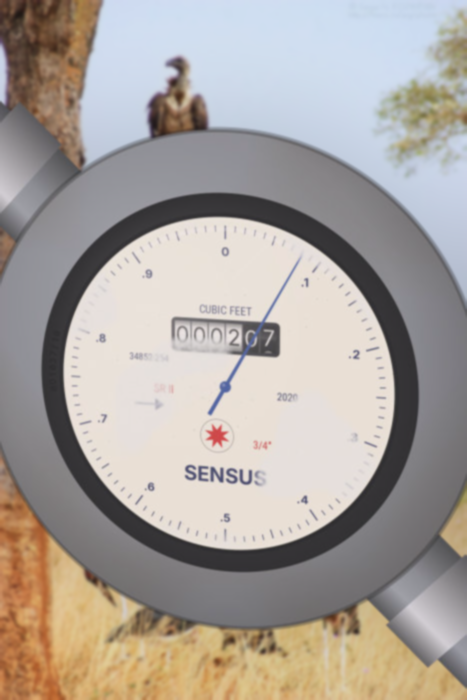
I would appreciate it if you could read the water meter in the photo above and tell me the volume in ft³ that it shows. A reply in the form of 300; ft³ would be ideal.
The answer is 207.08; ft³
